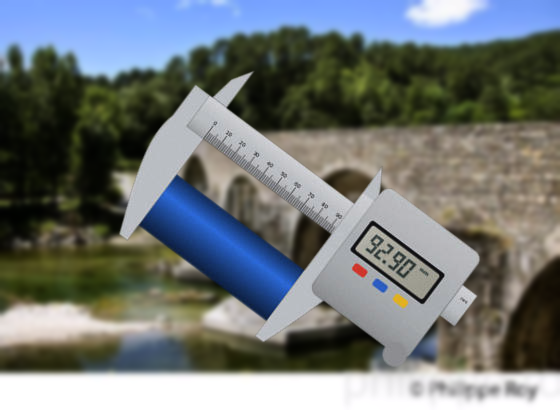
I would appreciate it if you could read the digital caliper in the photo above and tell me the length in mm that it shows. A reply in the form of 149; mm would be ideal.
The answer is 92.90; mm
